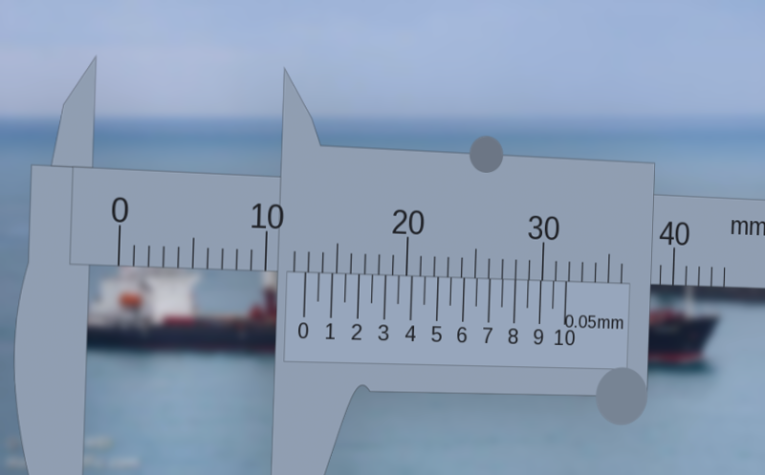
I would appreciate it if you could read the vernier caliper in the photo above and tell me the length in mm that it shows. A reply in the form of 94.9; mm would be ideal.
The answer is 12.8; mm
